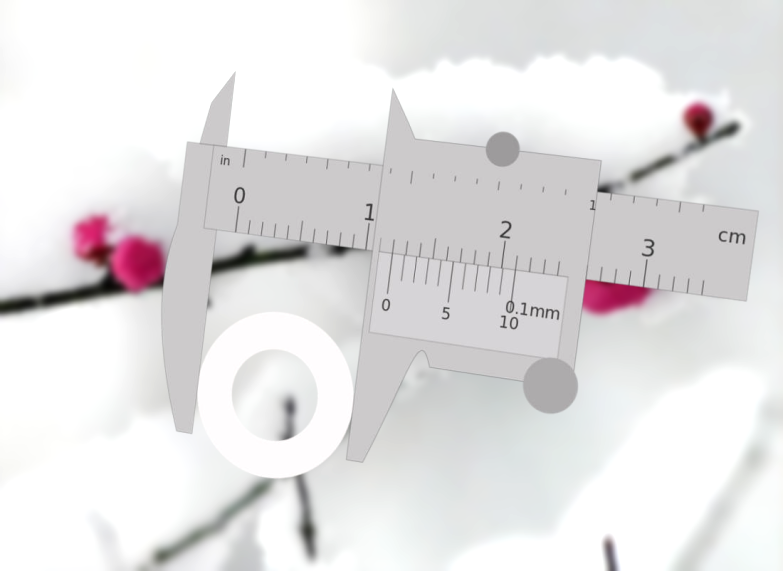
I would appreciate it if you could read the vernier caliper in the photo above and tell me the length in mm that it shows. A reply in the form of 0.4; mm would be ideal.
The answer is 12.0; mm
